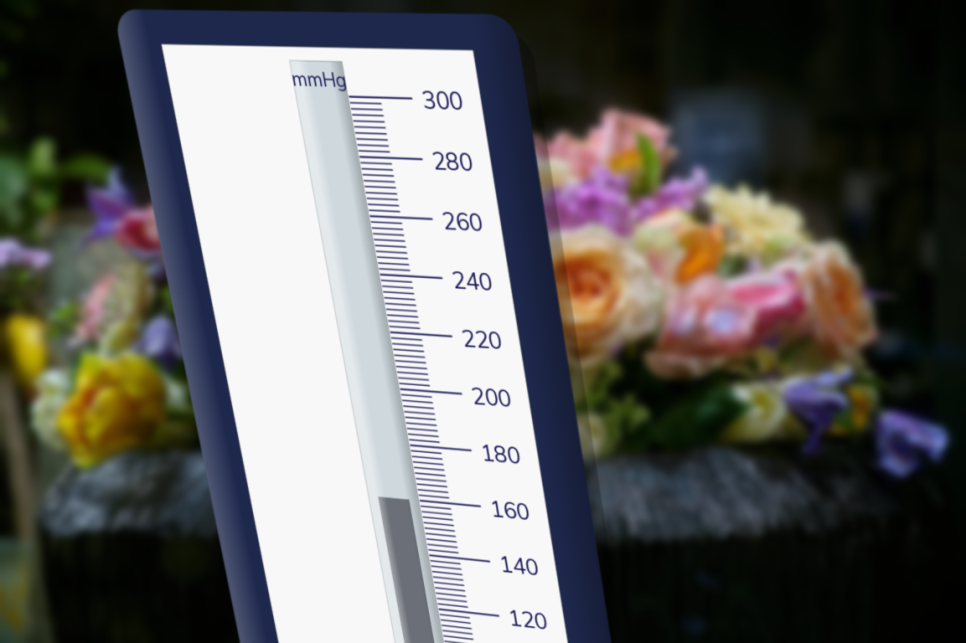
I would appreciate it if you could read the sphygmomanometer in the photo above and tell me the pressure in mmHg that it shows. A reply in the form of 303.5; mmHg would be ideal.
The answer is 160; mmHg
